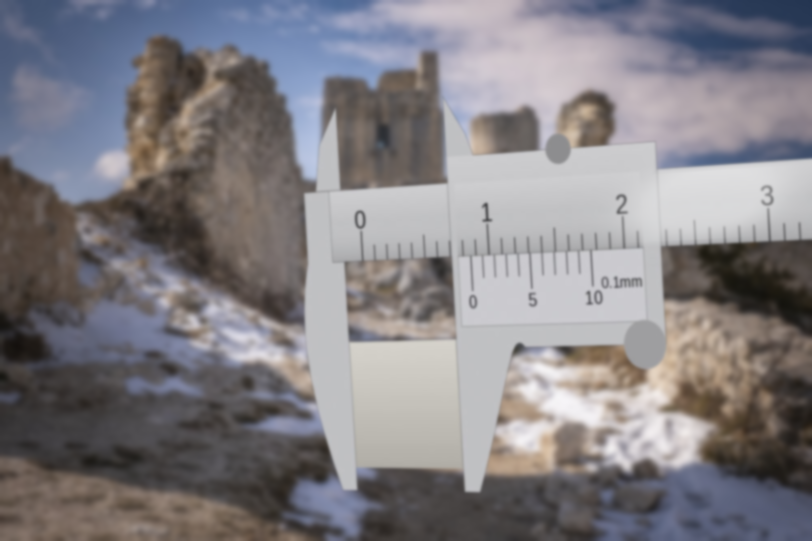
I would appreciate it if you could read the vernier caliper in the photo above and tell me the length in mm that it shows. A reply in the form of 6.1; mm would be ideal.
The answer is 8.6; mm
